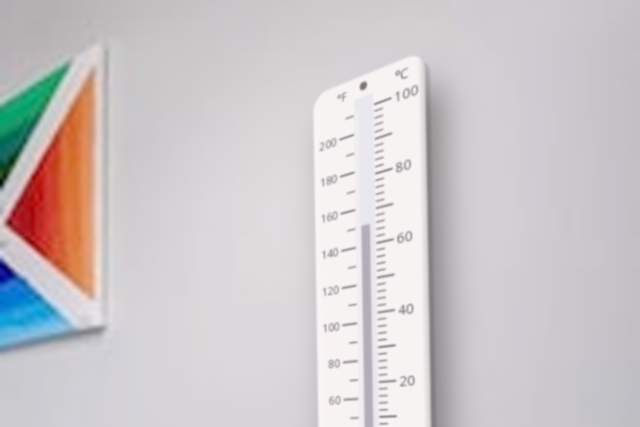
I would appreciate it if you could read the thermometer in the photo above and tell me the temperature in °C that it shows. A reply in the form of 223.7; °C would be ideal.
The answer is 66; °C
